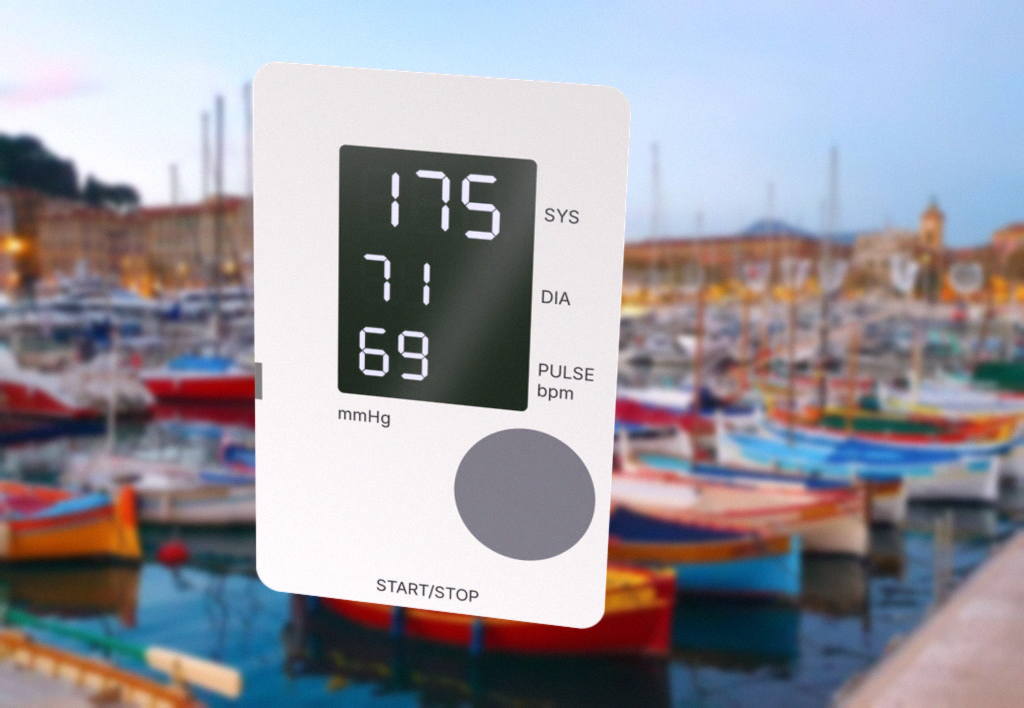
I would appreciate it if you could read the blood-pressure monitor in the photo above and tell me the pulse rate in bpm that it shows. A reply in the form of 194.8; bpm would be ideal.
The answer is 69; bpm
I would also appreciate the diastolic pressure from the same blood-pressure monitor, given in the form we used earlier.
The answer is 71; mmHg
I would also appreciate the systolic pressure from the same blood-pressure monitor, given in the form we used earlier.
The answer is 175; mmHg
